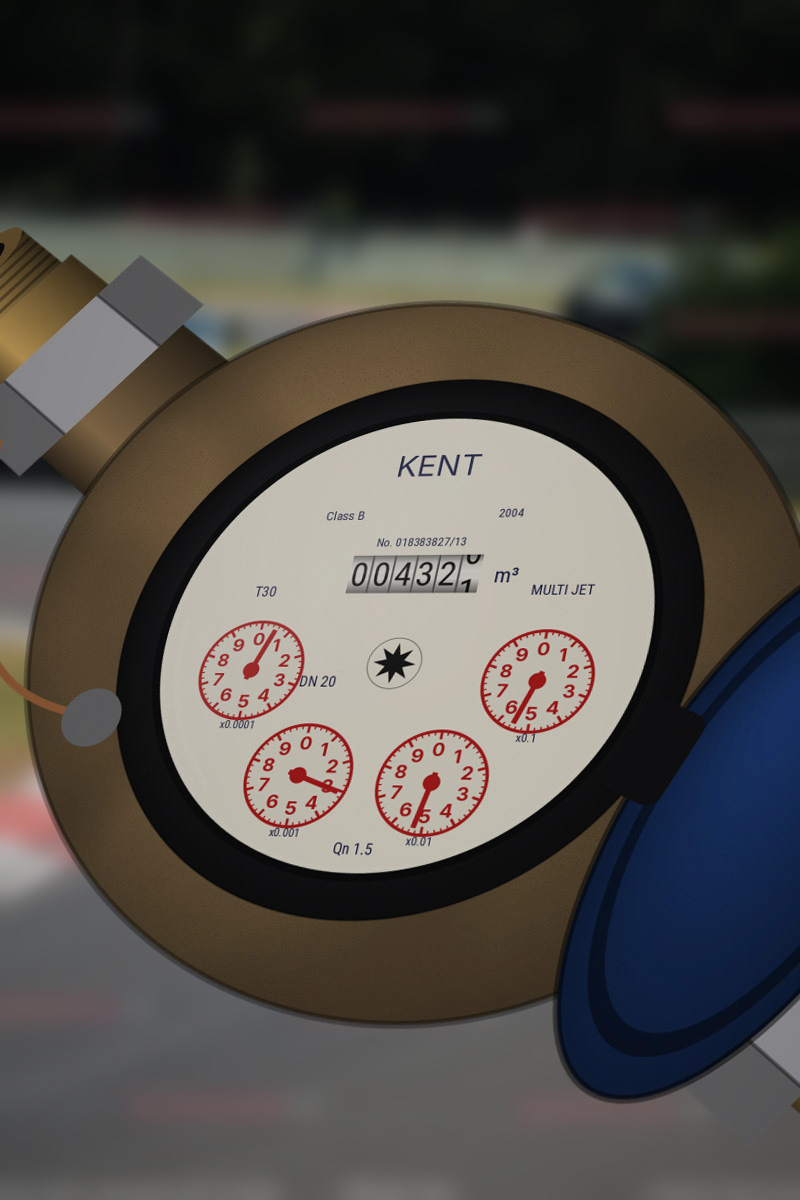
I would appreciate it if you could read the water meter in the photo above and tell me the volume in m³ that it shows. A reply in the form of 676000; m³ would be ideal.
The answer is 4320.5530; m³
